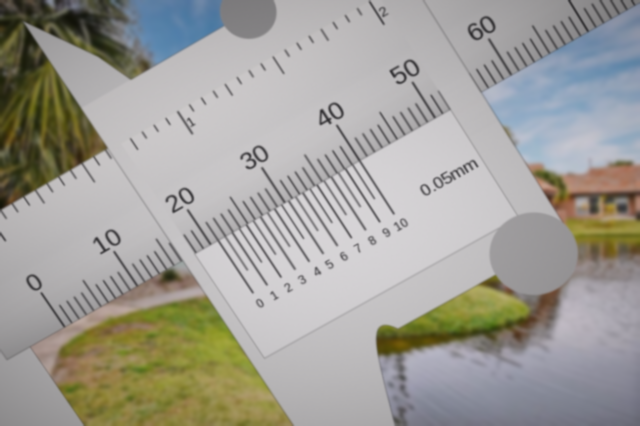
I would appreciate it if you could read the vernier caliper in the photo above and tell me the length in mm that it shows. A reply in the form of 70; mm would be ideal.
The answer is 21.0; mm
